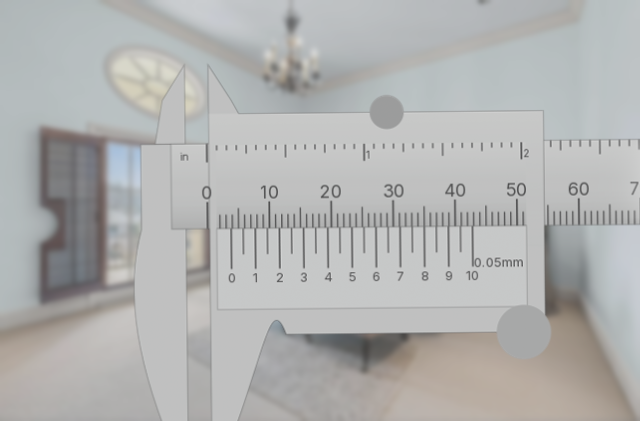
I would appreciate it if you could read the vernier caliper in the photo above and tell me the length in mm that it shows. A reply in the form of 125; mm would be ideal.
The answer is 3.8; mm
